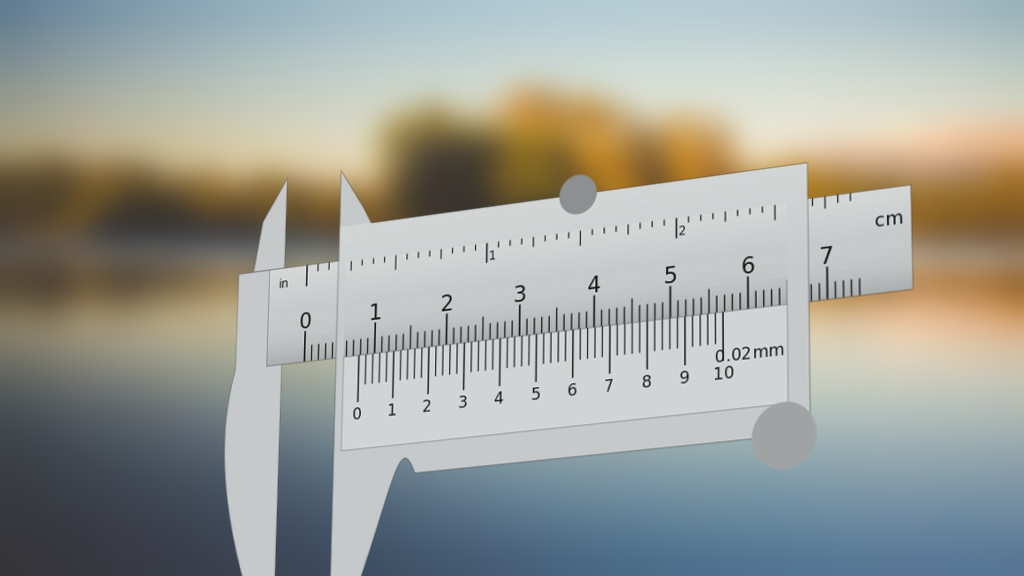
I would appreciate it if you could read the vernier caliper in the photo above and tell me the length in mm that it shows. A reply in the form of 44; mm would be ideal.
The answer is 7.8; mm
